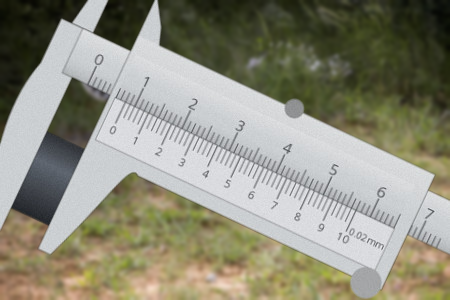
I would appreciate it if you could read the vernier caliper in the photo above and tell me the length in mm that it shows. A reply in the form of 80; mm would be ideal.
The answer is 8.0; mm
